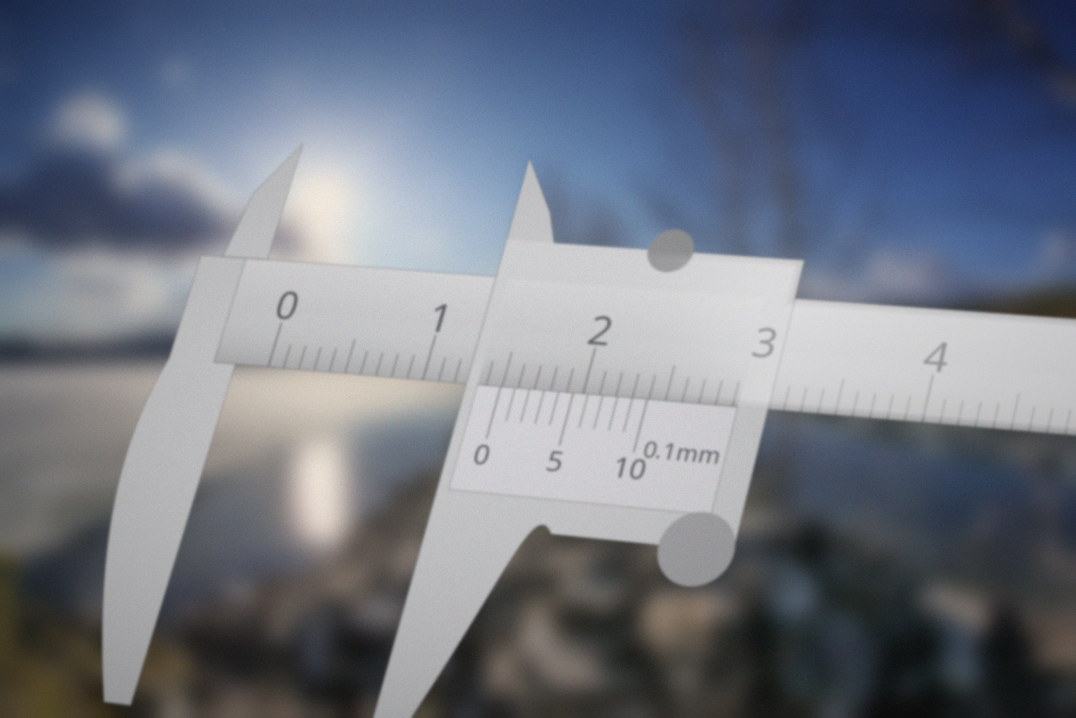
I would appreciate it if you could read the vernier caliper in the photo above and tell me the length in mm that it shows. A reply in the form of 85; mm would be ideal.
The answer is 14.9; mm
